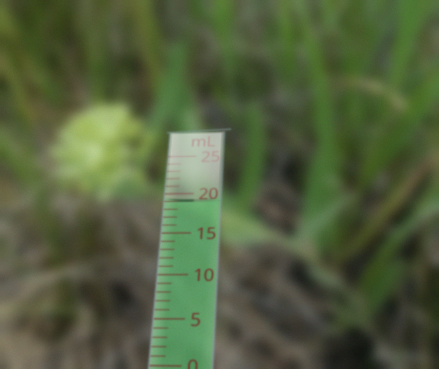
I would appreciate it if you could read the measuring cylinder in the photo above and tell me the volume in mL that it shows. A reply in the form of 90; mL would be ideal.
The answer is 19; mL
